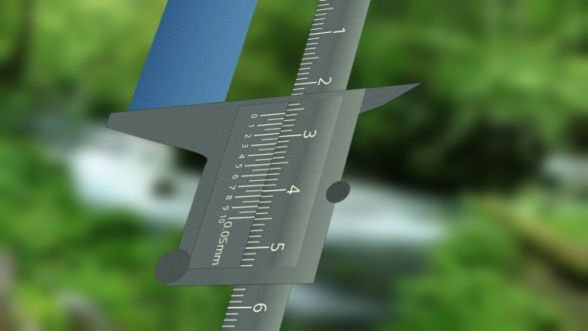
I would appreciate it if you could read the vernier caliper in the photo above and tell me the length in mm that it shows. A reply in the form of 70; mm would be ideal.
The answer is 25.6; mm
